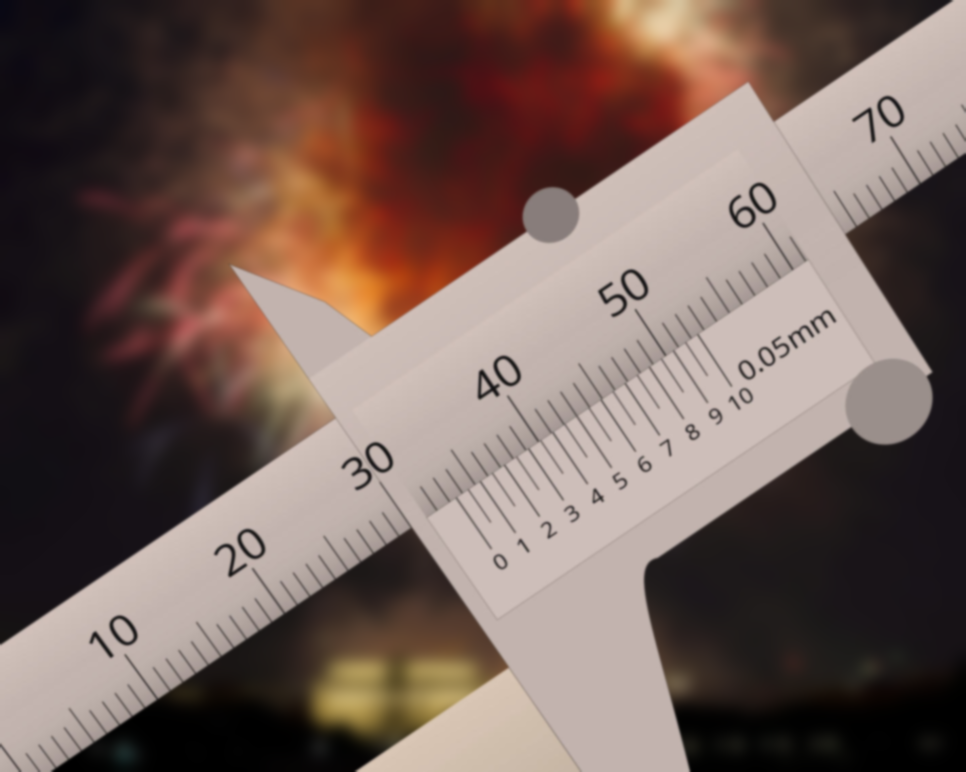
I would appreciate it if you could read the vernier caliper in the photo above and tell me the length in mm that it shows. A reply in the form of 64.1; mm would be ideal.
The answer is 33.5; mm
